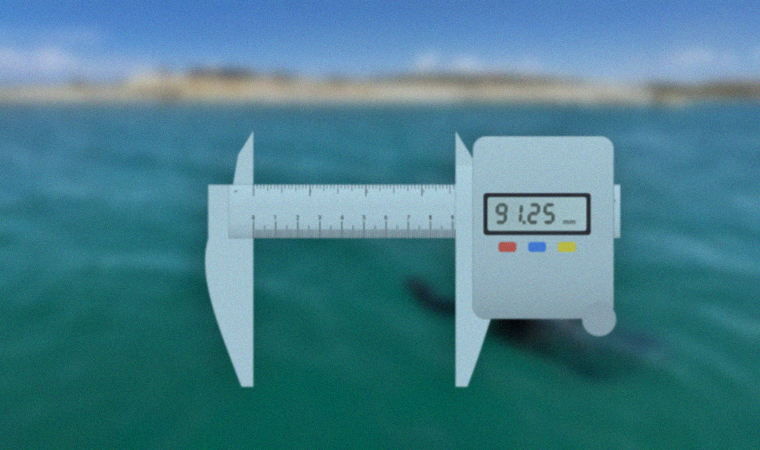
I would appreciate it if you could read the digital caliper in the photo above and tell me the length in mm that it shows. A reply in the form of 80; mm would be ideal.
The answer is 91.25; mm
